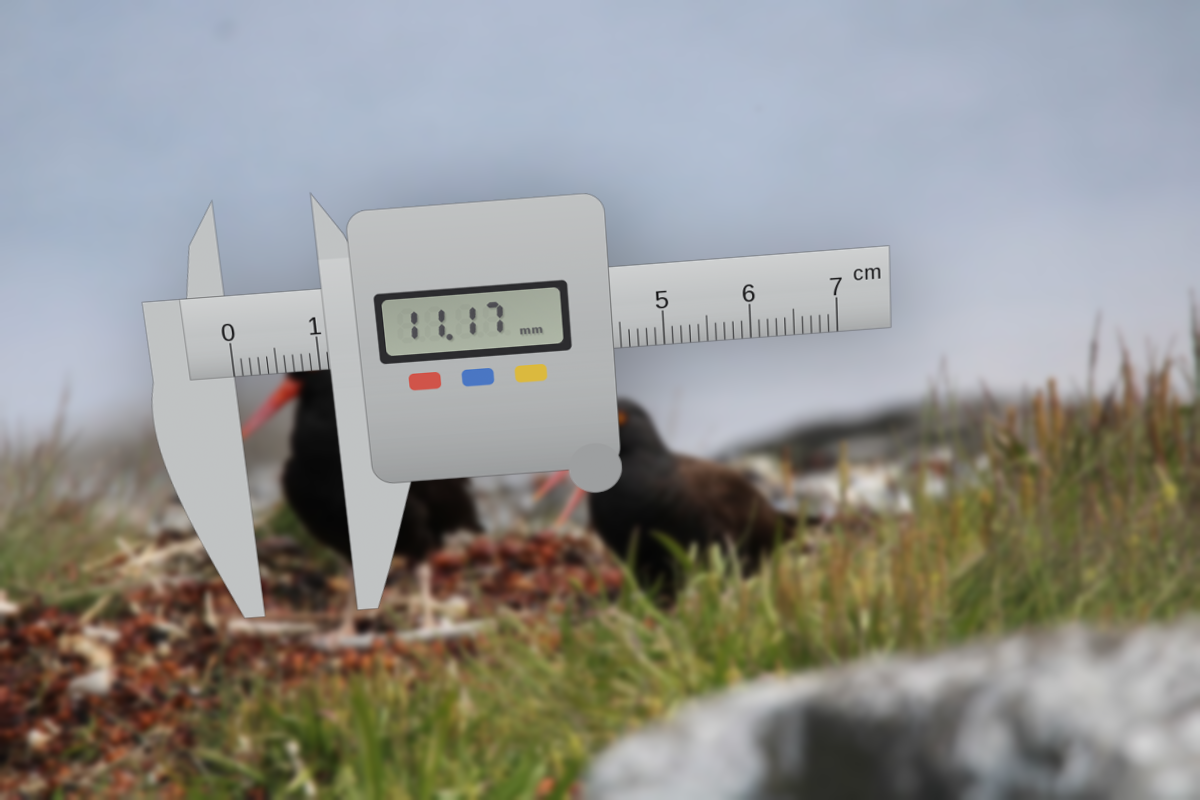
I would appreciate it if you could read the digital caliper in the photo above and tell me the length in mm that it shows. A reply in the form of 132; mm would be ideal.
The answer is 11.17; mm
